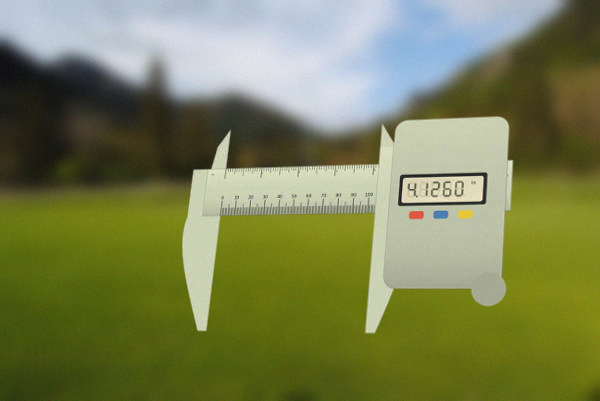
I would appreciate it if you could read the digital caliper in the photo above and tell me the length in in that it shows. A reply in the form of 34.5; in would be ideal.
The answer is 4.1260; in
